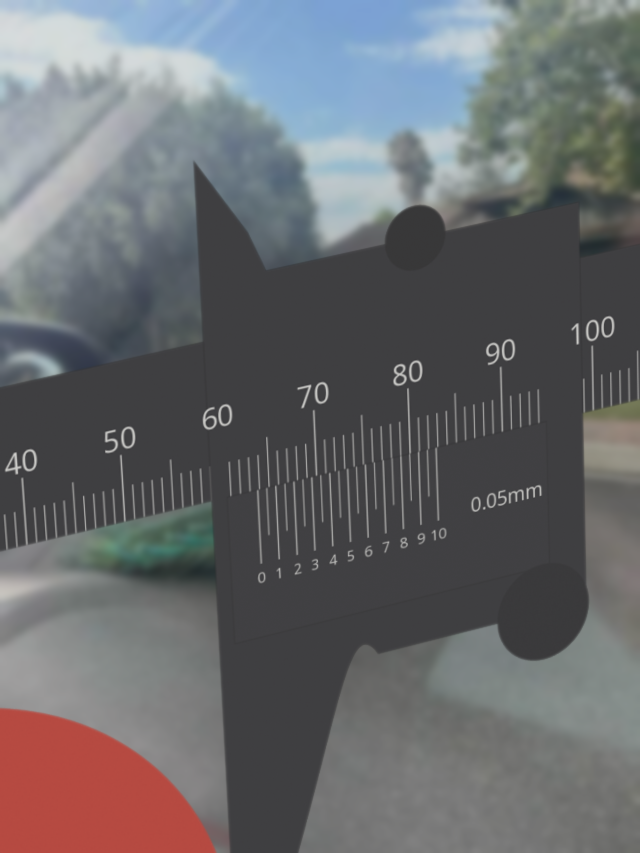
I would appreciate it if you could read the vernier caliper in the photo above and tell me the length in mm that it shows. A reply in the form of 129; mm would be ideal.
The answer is 63.8; mm
